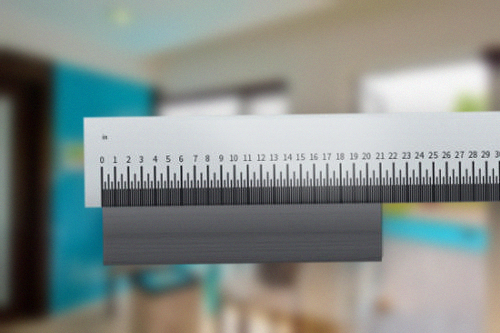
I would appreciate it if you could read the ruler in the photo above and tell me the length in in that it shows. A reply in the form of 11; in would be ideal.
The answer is 21; in
